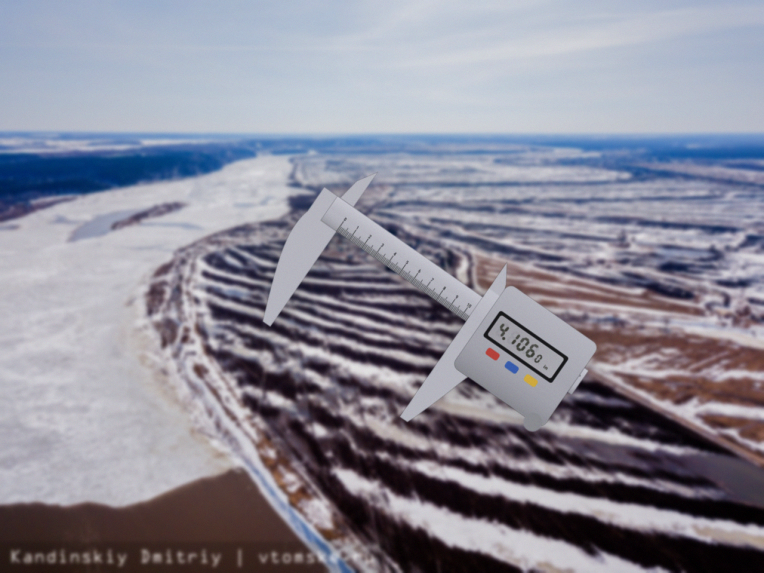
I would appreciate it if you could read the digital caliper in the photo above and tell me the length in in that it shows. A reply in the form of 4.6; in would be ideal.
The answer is 4.1060; in
